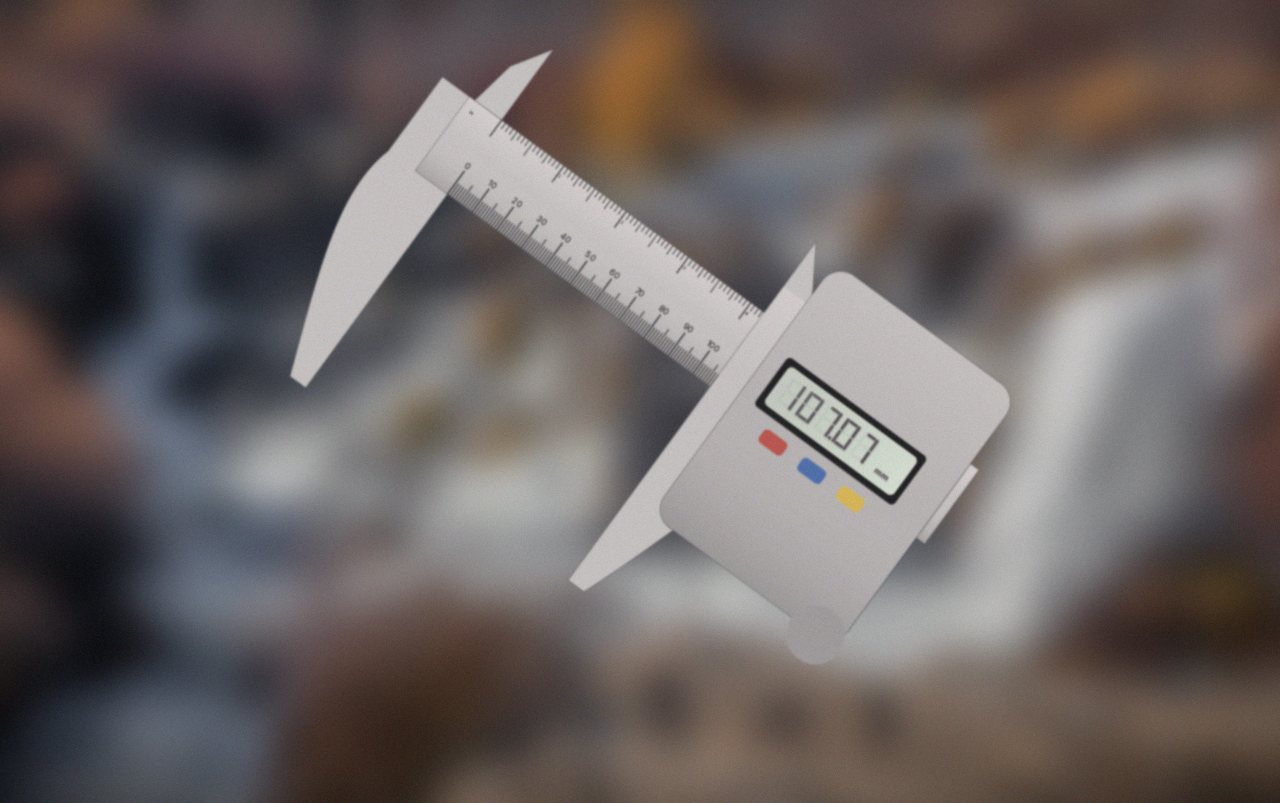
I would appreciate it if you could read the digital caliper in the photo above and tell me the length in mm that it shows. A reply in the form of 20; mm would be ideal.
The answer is 107.07; mm
